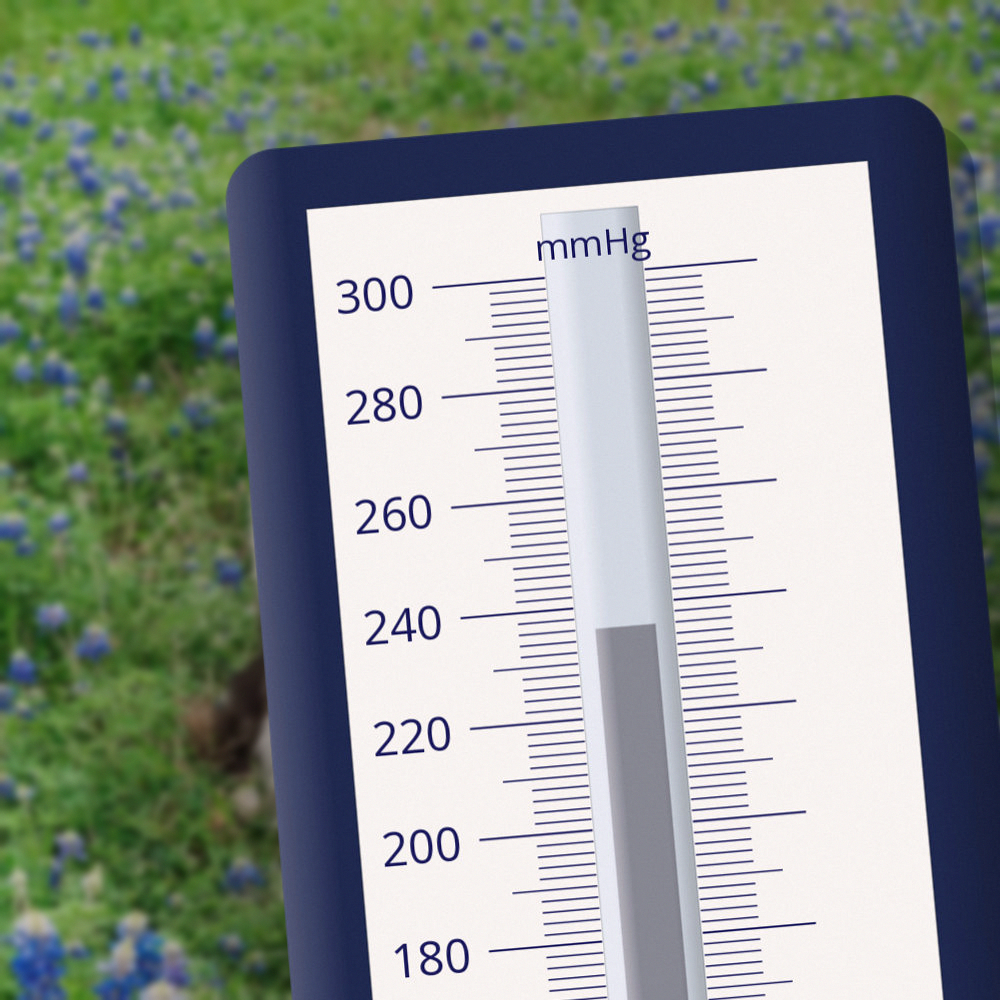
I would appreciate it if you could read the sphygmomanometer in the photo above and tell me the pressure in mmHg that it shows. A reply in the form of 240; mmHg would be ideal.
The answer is 236; mmHg
